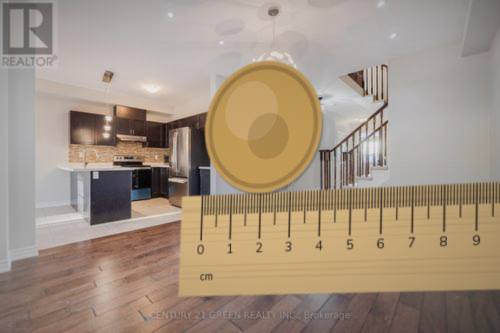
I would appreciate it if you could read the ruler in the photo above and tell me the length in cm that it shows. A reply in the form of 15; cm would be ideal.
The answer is 4; cm
